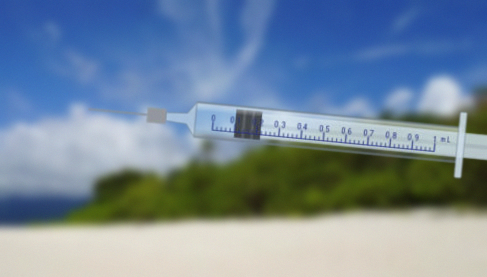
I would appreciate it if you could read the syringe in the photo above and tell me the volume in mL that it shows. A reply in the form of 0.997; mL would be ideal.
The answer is 0.1; mL
